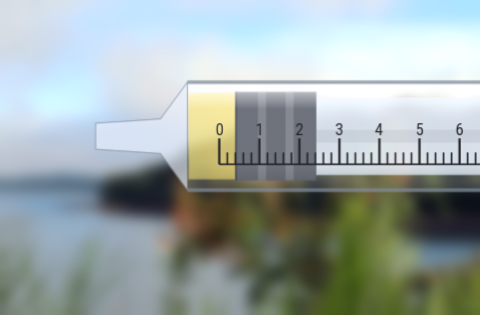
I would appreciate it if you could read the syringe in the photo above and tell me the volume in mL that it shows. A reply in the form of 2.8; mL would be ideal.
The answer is 0.4; mL
